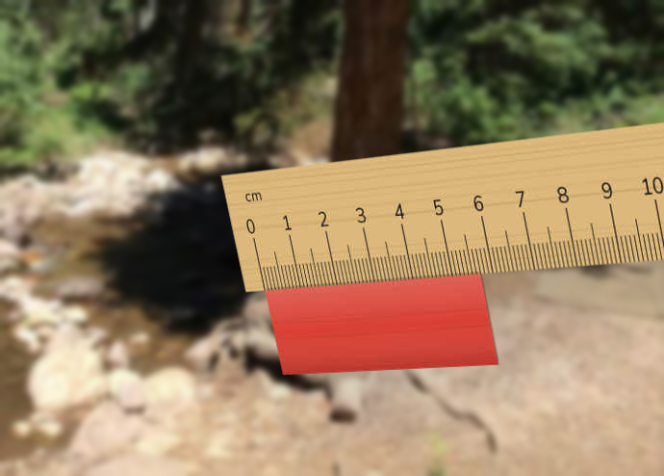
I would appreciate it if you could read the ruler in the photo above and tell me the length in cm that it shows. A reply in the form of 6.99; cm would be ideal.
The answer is 5.7; cm
